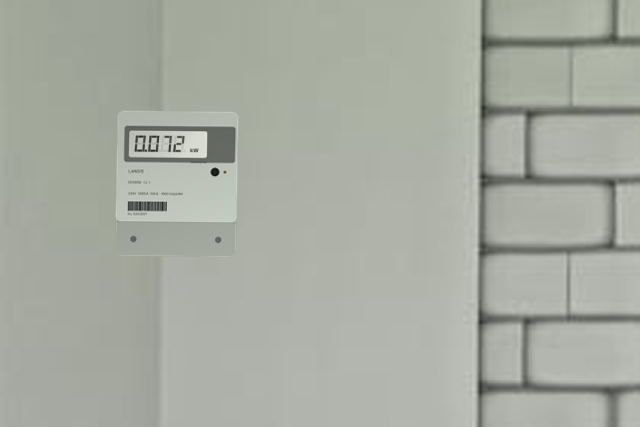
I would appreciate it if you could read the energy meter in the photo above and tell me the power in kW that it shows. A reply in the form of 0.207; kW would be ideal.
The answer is 0.072; kW
